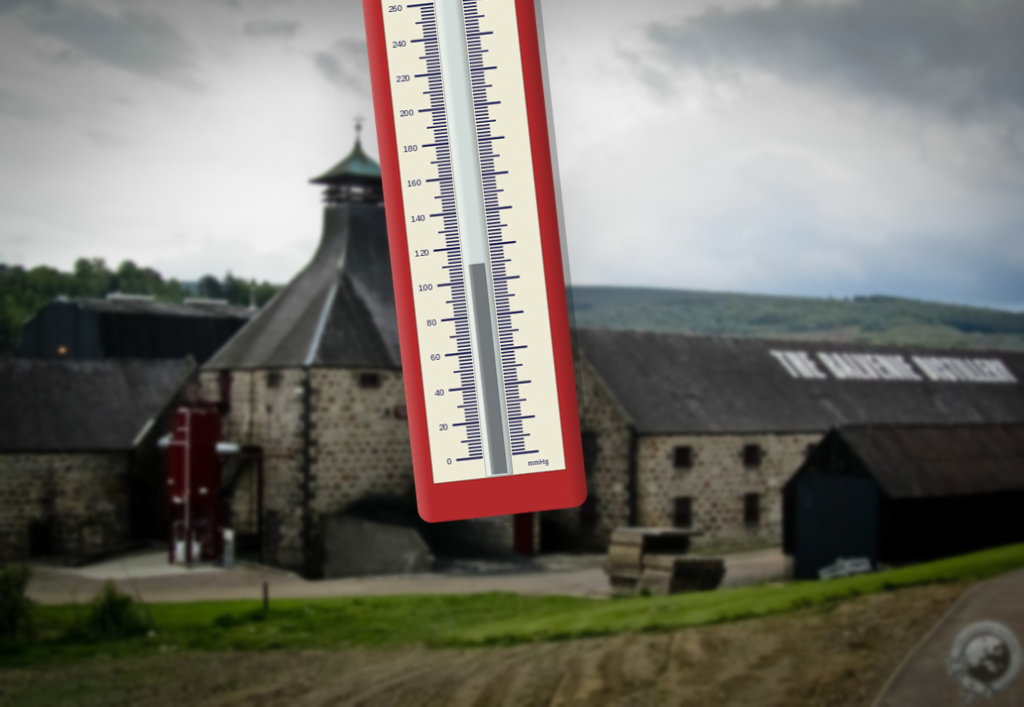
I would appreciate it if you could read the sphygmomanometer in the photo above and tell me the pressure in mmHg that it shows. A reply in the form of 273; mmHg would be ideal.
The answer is 110; mmHg
